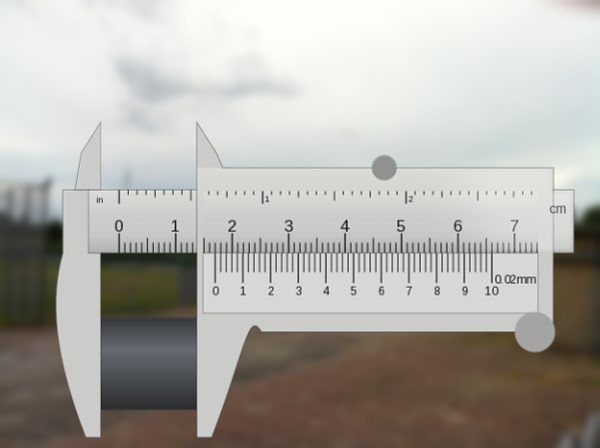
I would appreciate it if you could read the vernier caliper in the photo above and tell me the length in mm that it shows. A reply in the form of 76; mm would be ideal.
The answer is 17.0; mm
